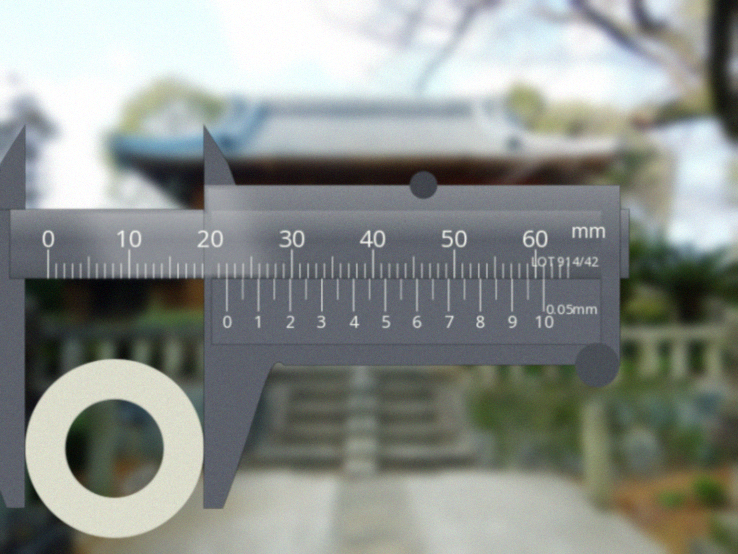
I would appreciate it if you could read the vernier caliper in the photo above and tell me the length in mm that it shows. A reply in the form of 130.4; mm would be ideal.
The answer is 22.0; mm
